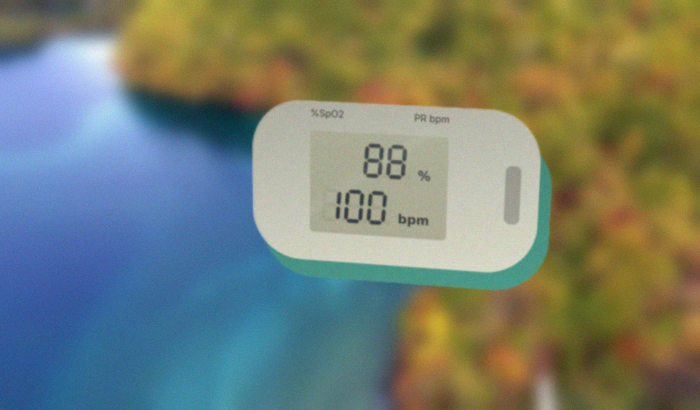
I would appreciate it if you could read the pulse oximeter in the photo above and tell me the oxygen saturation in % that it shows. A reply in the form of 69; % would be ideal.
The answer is 88; %
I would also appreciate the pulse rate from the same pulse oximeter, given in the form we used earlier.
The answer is 100; bpm
